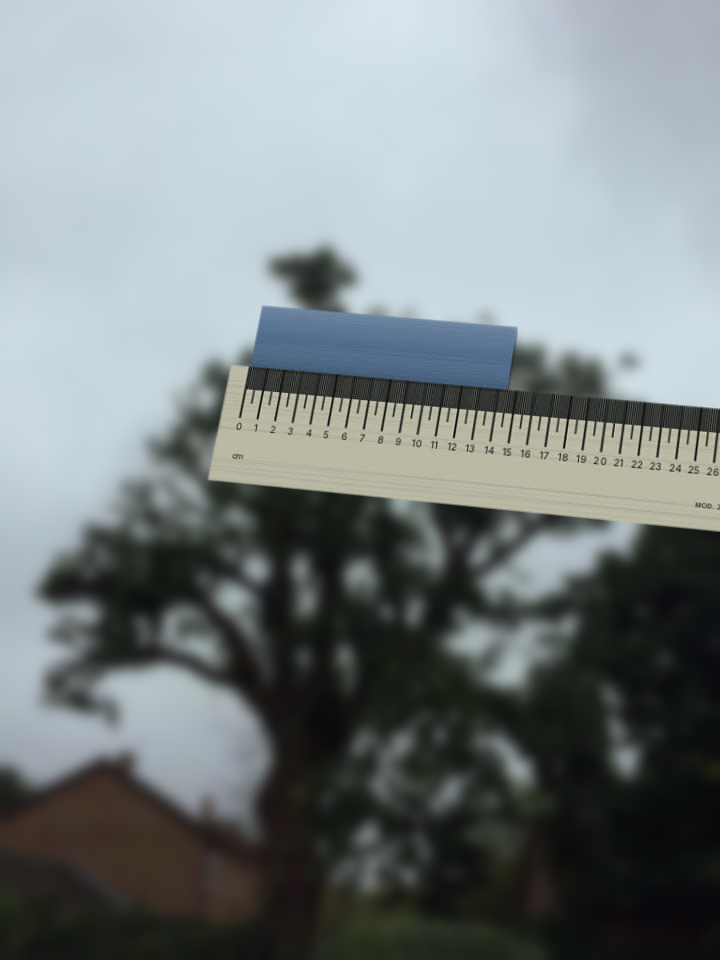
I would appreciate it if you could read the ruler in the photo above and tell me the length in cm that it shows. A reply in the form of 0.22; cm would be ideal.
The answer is 14.5; cm
